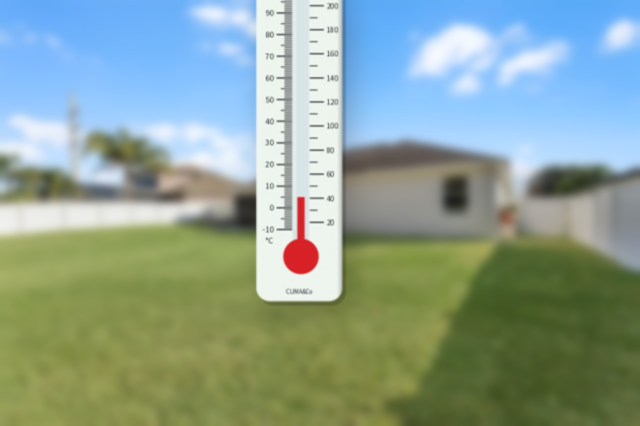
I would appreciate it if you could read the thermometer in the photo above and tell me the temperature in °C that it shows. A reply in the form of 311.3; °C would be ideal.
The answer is 5; °C
